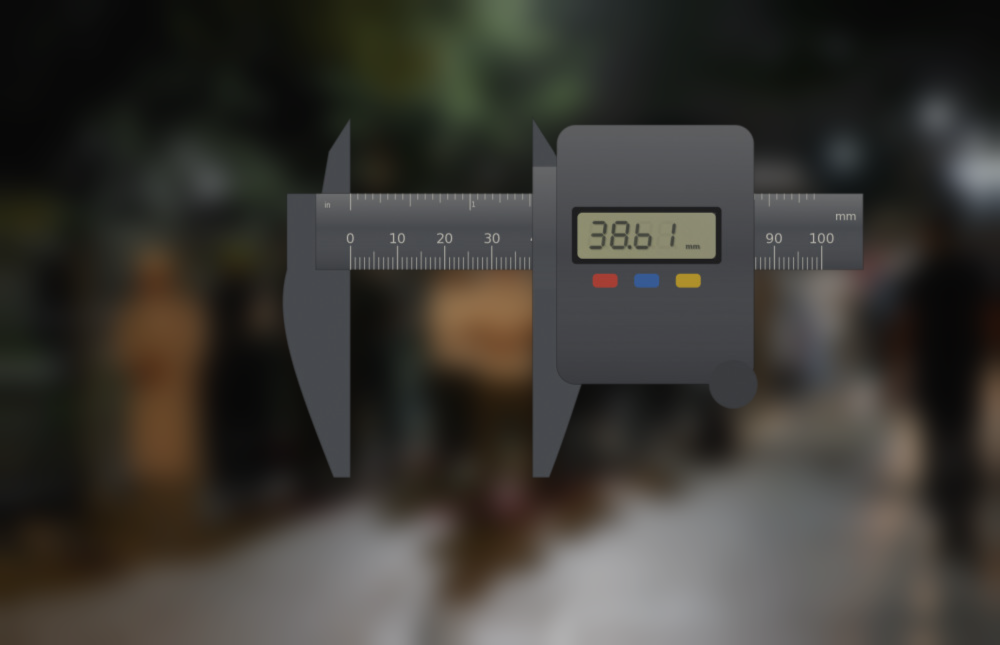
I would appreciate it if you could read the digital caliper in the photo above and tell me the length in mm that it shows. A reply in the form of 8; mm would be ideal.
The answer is 38.61; mm
